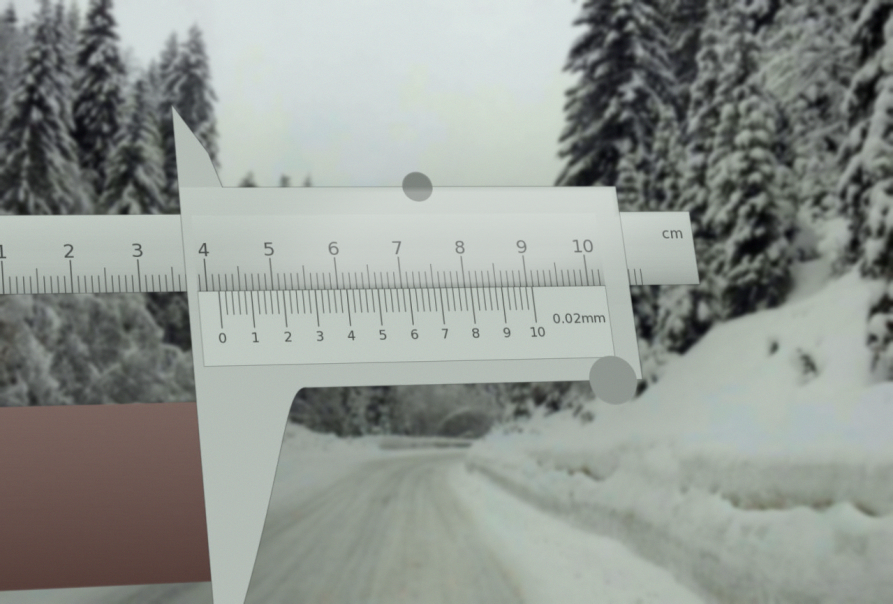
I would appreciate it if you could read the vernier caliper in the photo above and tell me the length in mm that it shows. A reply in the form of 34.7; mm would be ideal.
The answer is 41.8; mm
